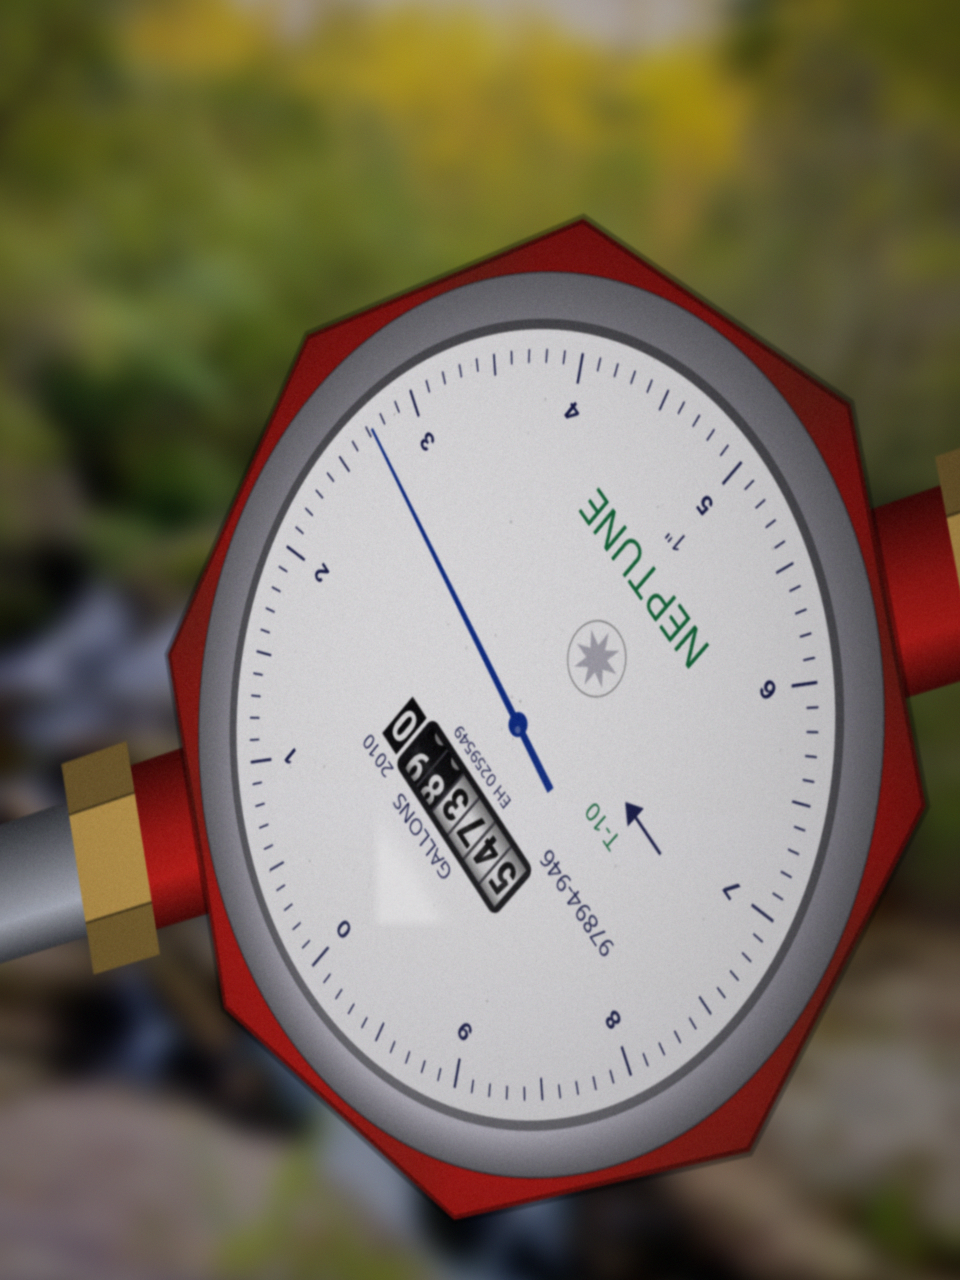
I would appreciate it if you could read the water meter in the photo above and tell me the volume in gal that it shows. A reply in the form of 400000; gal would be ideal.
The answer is 5473892.7; gal
